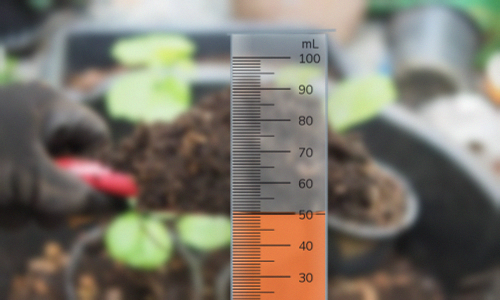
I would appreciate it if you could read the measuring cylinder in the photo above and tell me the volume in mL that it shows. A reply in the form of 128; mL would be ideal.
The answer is 50; mL
